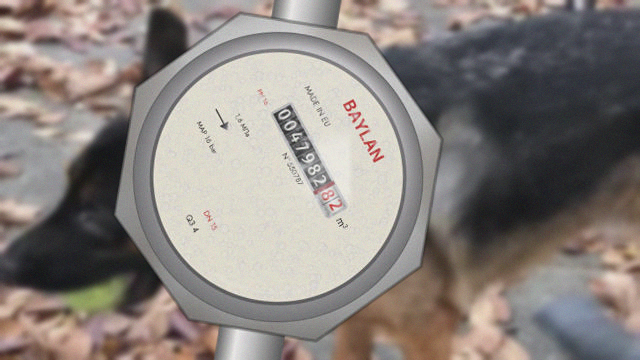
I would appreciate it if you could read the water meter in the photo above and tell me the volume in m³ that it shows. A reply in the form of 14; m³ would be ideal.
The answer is 47982.82; m³
